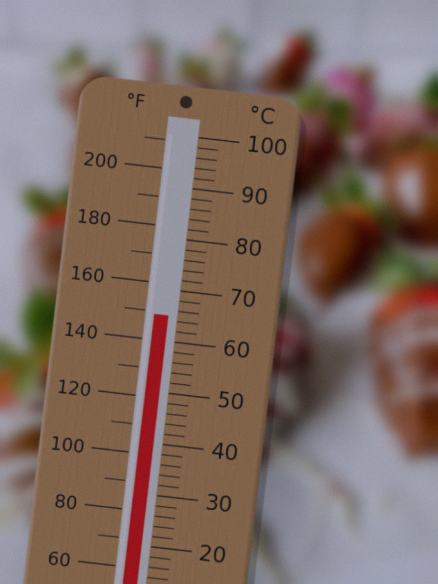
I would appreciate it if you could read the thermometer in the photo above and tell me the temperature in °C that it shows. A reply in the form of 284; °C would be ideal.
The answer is 65; °C
